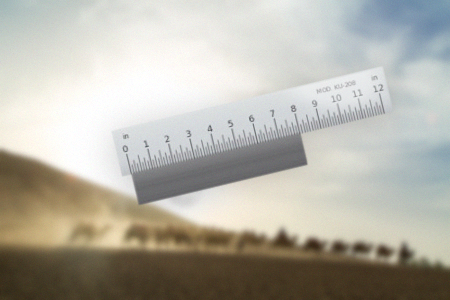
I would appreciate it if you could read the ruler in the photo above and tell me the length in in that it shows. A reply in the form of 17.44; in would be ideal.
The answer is 8; in
